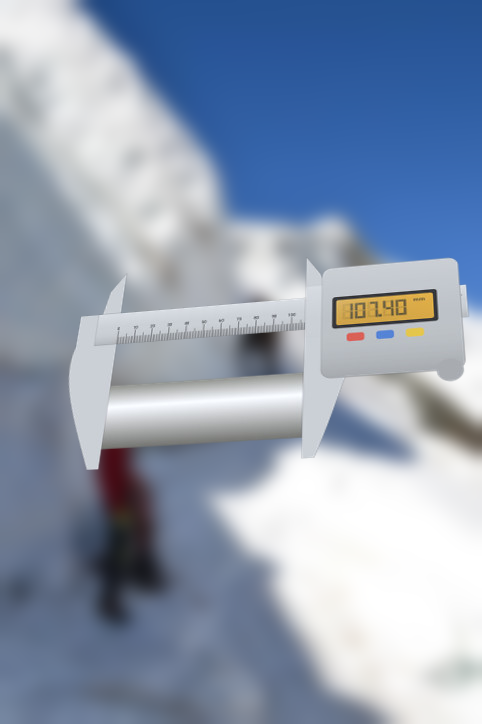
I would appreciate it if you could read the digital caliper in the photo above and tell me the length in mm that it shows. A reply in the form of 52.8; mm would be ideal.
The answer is 107.40; mm
